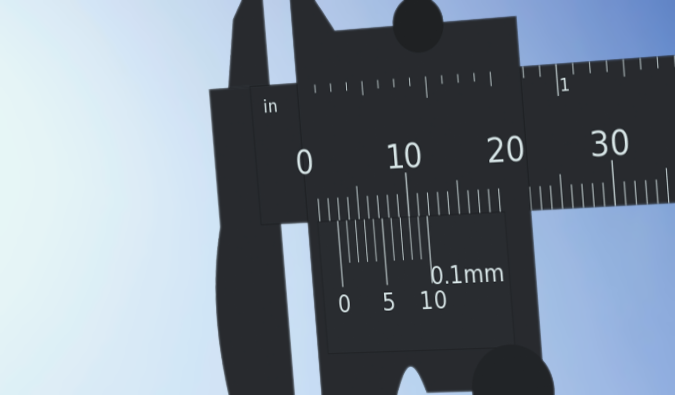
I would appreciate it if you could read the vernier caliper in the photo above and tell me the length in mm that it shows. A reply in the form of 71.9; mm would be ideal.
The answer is 2.8; mm
